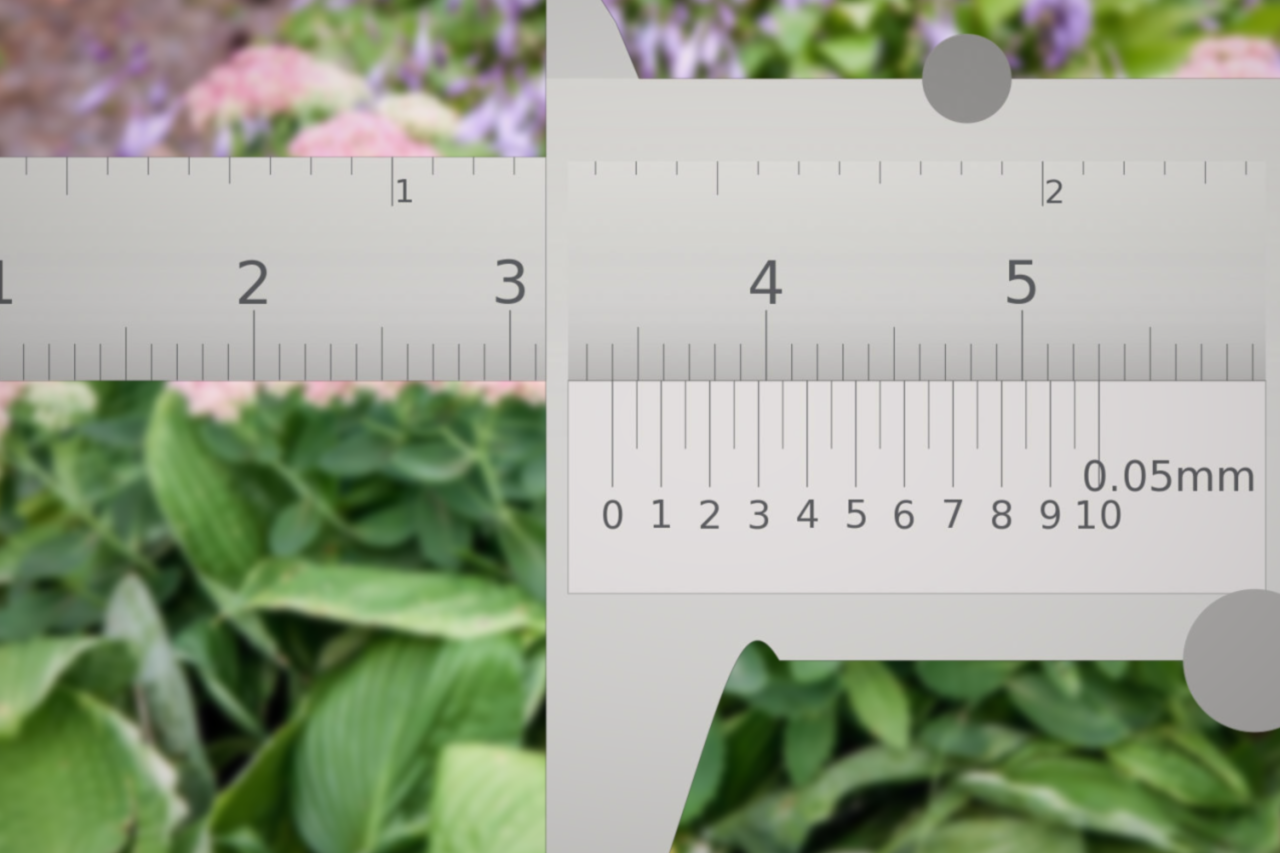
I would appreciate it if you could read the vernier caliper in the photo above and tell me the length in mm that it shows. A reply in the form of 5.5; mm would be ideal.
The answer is 34.0; mm
